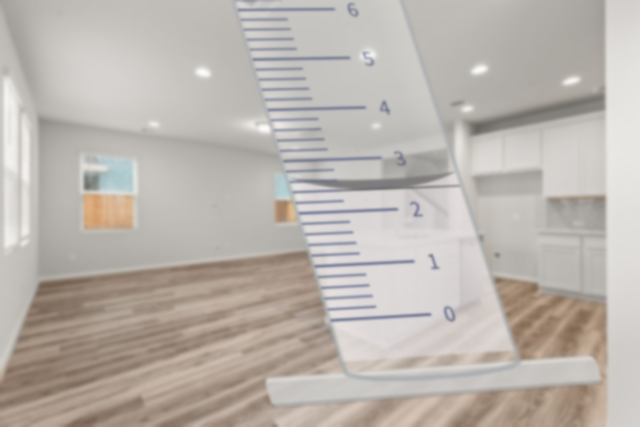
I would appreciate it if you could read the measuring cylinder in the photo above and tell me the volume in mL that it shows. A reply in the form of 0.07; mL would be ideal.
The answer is 2.4; mL
